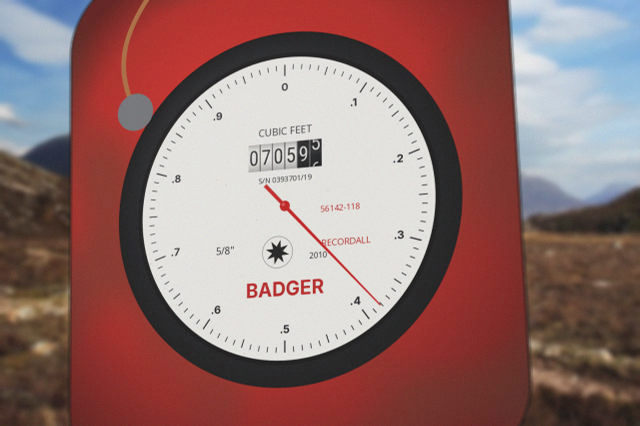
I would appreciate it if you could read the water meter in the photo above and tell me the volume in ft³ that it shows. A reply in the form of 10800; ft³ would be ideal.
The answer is 70595.38; ft³
